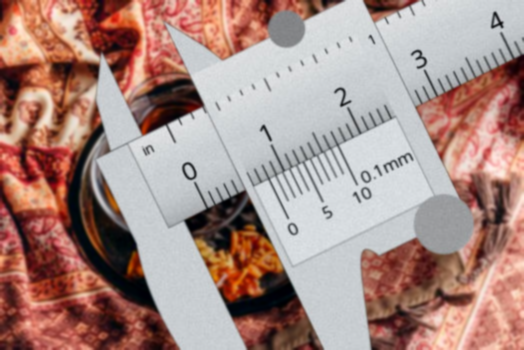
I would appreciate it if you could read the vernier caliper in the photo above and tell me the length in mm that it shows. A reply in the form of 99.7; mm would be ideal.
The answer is 8.0; mm
